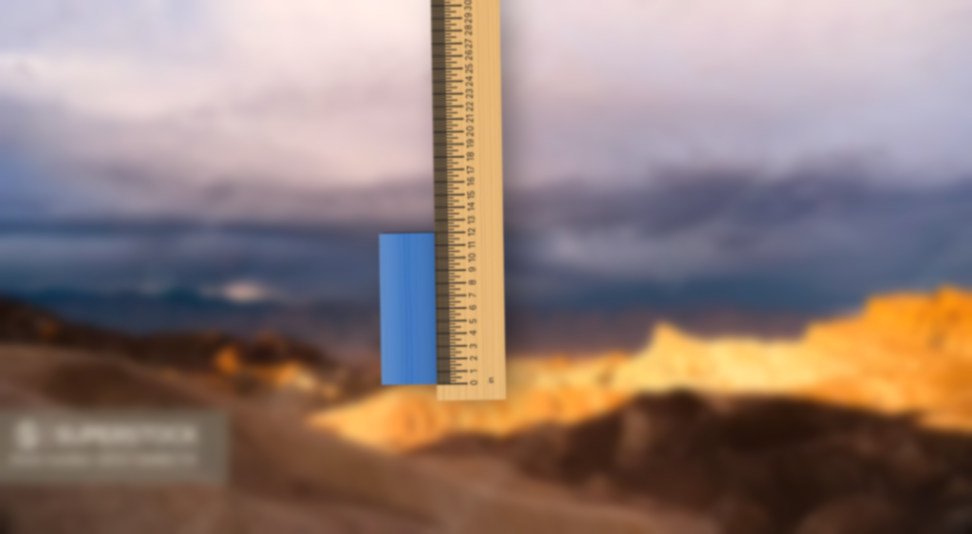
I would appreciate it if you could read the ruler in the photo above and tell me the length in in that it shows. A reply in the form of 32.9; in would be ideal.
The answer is 12; in
